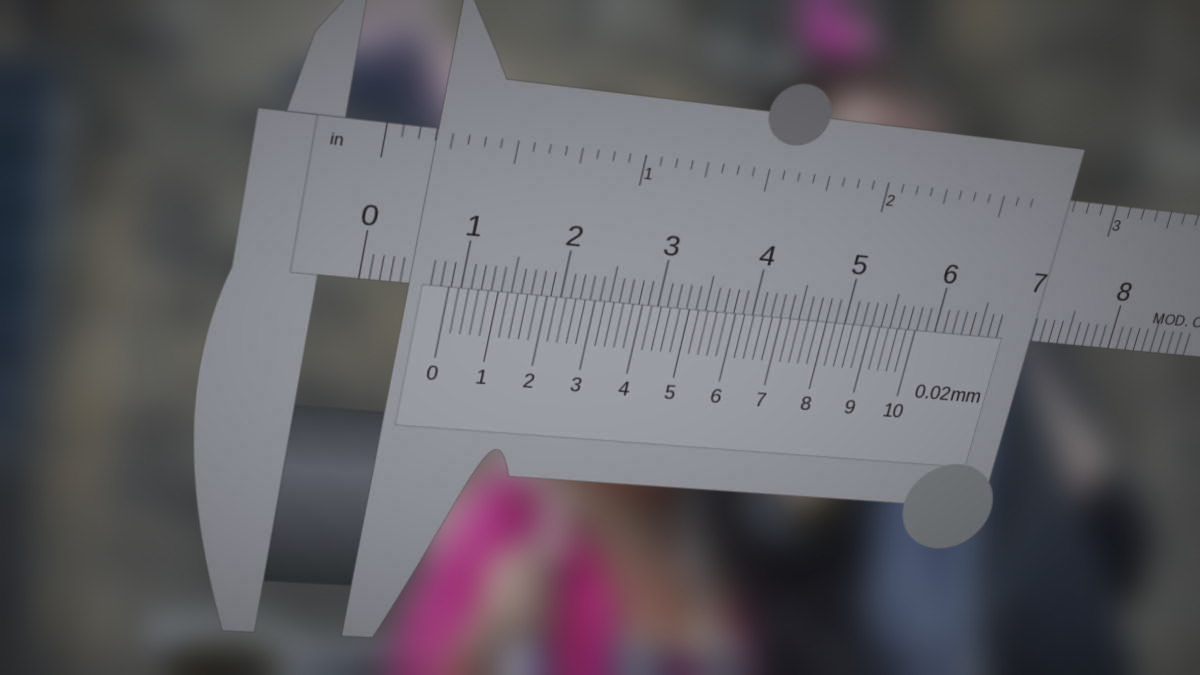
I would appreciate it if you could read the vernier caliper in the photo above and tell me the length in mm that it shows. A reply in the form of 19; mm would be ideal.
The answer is 8.8; mm
